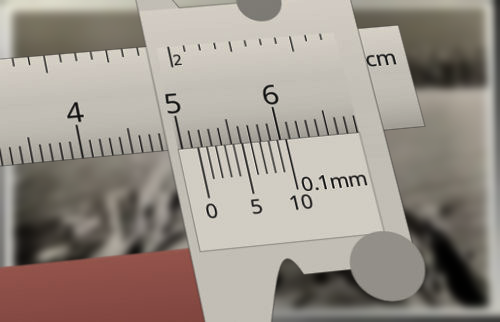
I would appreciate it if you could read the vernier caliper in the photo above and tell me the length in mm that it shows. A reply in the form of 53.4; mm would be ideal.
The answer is 51.6; mm
